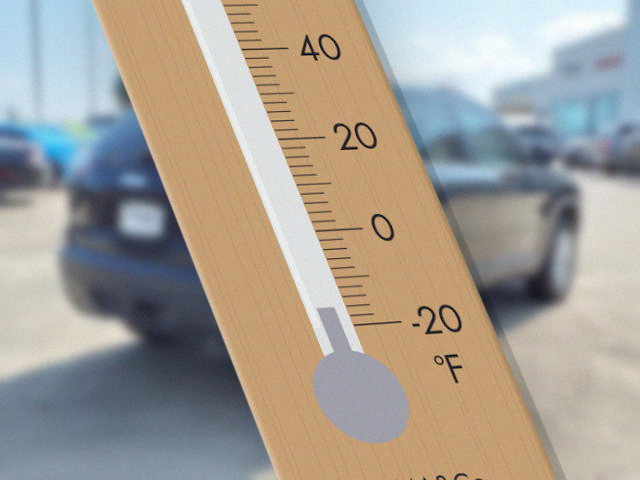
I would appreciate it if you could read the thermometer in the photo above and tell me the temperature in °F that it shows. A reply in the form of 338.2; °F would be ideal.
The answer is -16; °F
